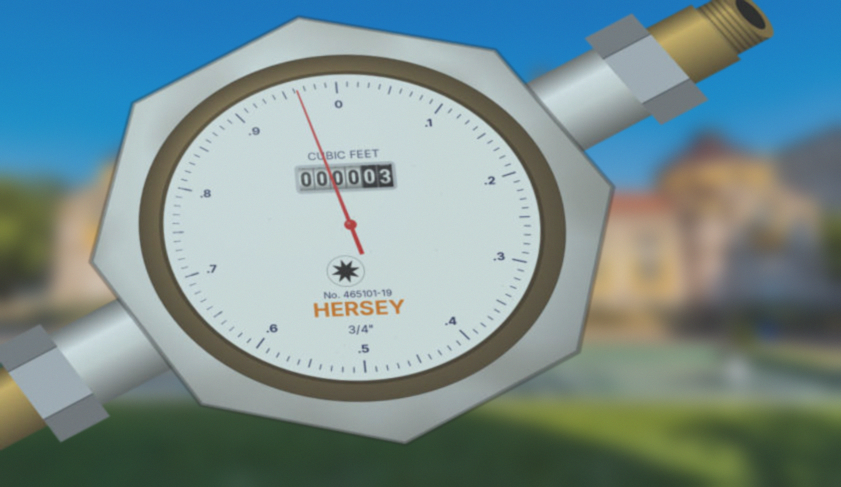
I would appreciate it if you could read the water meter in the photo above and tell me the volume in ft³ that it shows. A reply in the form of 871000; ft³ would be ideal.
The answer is 2.96; ft³
